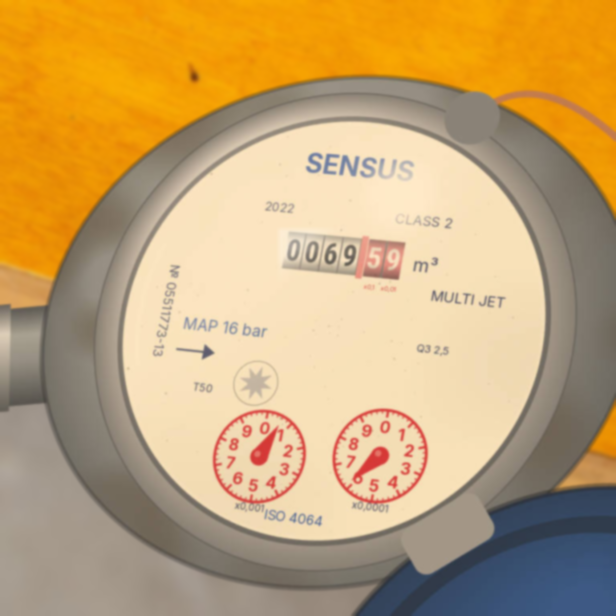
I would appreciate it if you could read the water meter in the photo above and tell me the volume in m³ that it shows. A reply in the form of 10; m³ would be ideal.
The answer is 69.5906; m³
